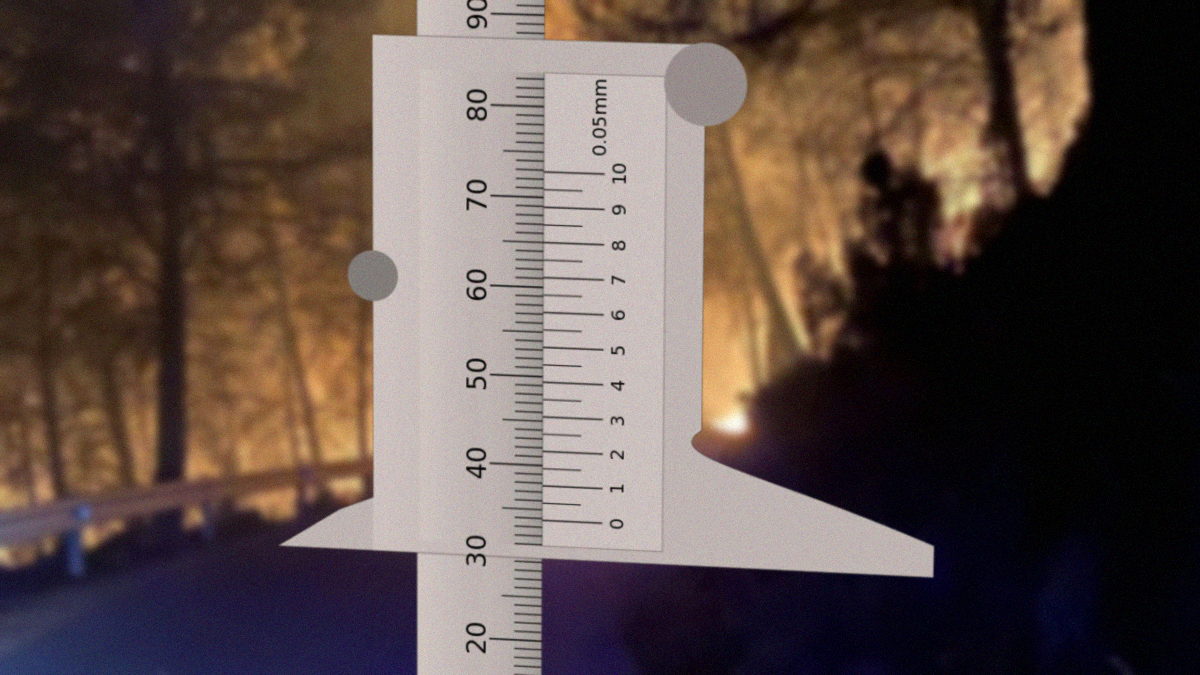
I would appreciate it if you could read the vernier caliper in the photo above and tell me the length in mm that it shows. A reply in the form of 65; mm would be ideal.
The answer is 33.8; mm
